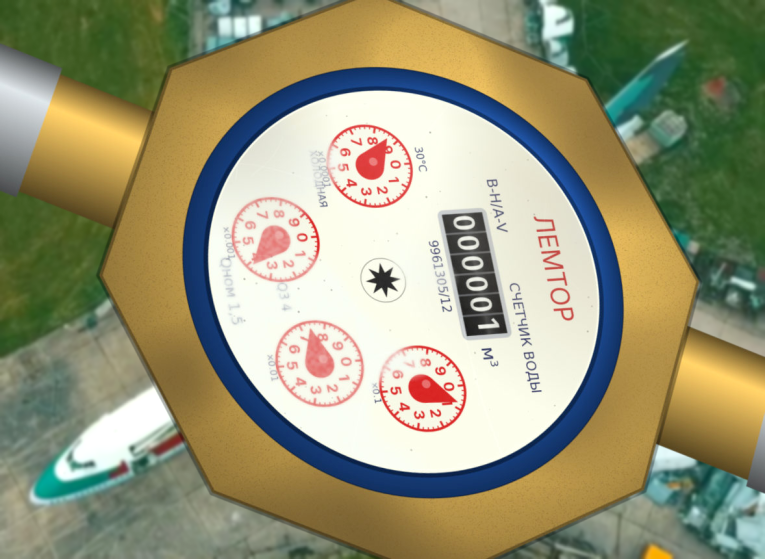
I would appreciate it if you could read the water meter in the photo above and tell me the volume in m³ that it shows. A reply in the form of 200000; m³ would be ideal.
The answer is 1.0738; m³
